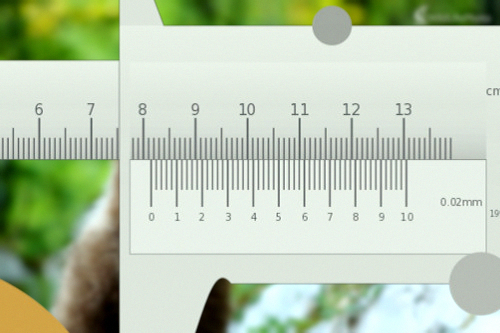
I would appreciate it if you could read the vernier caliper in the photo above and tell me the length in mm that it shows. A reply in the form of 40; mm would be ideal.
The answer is 81.5; mm
